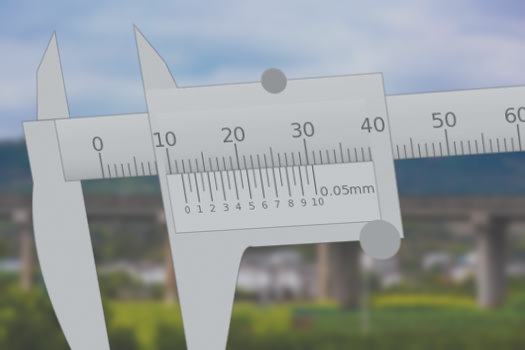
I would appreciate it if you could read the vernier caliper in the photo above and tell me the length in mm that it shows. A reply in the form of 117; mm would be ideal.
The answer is 11.6; mm
